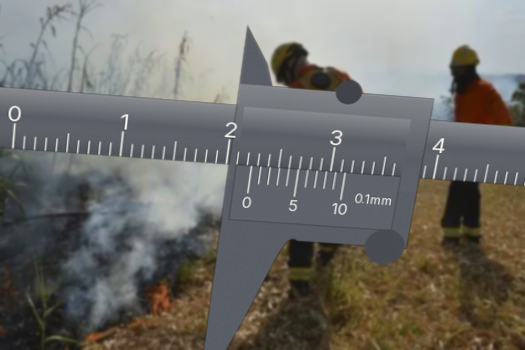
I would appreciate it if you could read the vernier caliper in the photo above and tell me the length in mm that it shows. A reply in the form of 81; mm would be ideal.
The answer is 22.4; mm
